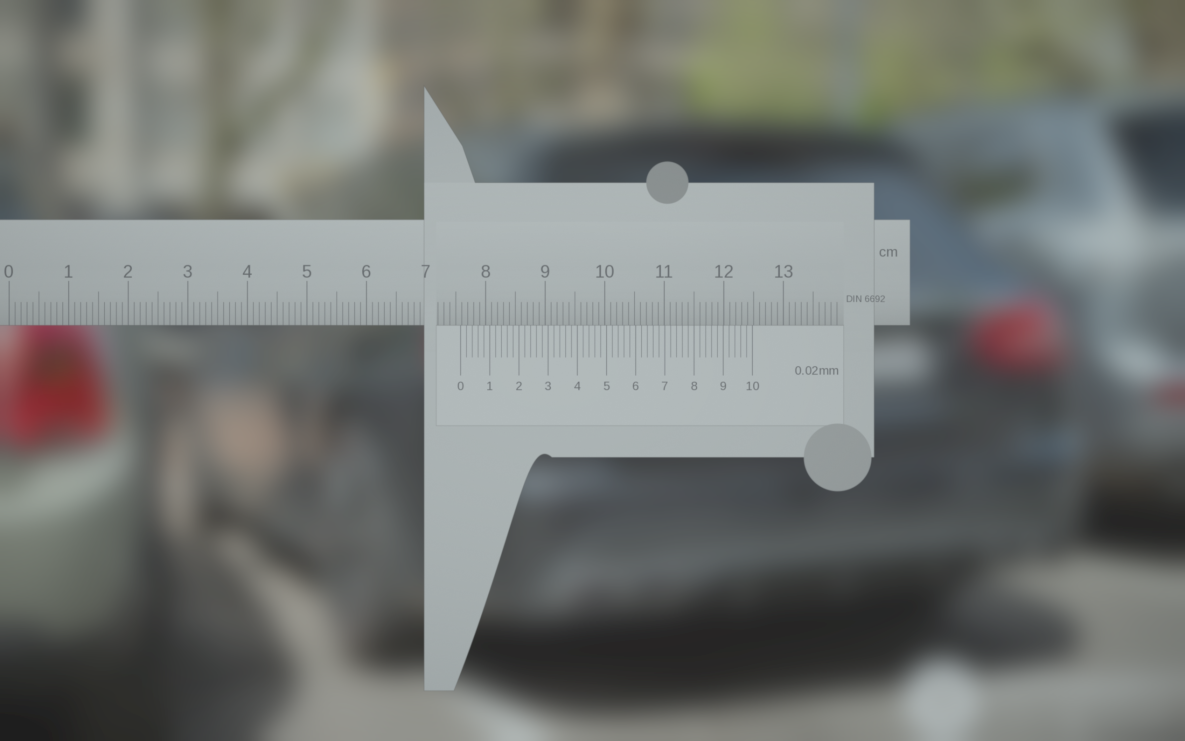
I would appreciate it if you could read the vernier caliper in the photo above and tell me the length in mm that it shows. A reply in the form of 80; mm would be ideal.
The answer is 75.8; mm
